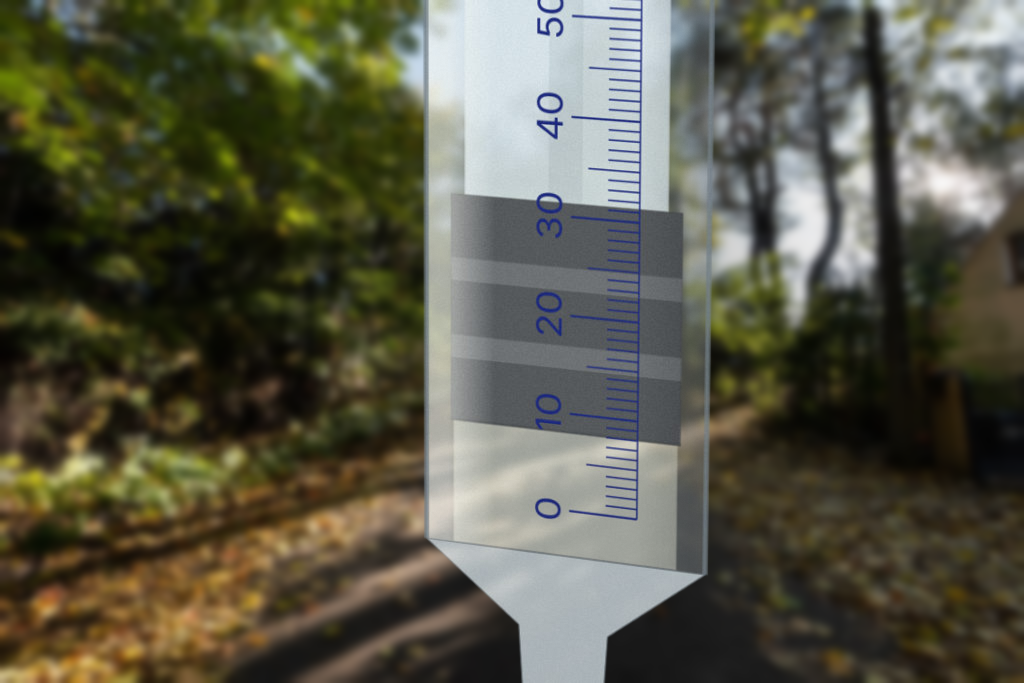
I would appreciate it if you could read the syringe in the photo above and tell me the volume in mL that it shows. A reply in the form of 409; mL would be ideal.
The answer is 8; mL
